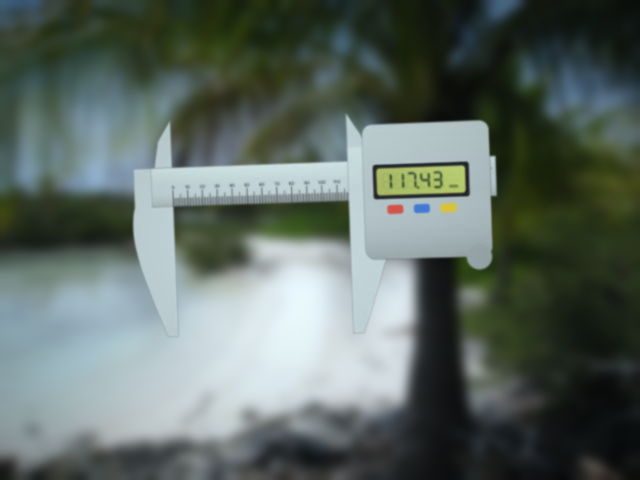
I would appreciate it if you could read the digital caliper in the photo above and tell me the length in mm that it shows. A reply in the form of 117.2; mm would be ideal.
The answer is 117.43; mm
